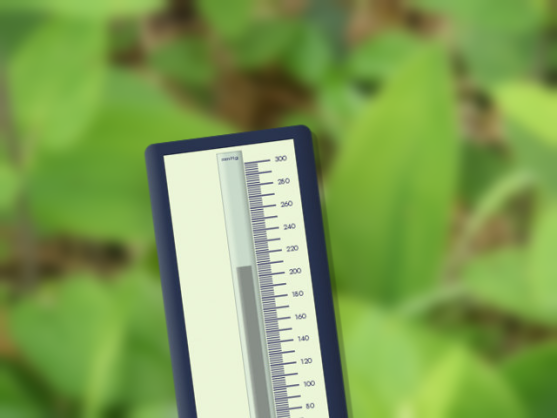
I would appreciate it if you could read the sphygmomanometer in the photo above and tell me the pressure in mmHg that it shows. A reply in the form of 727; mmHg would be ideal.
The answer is 210; mmHg
